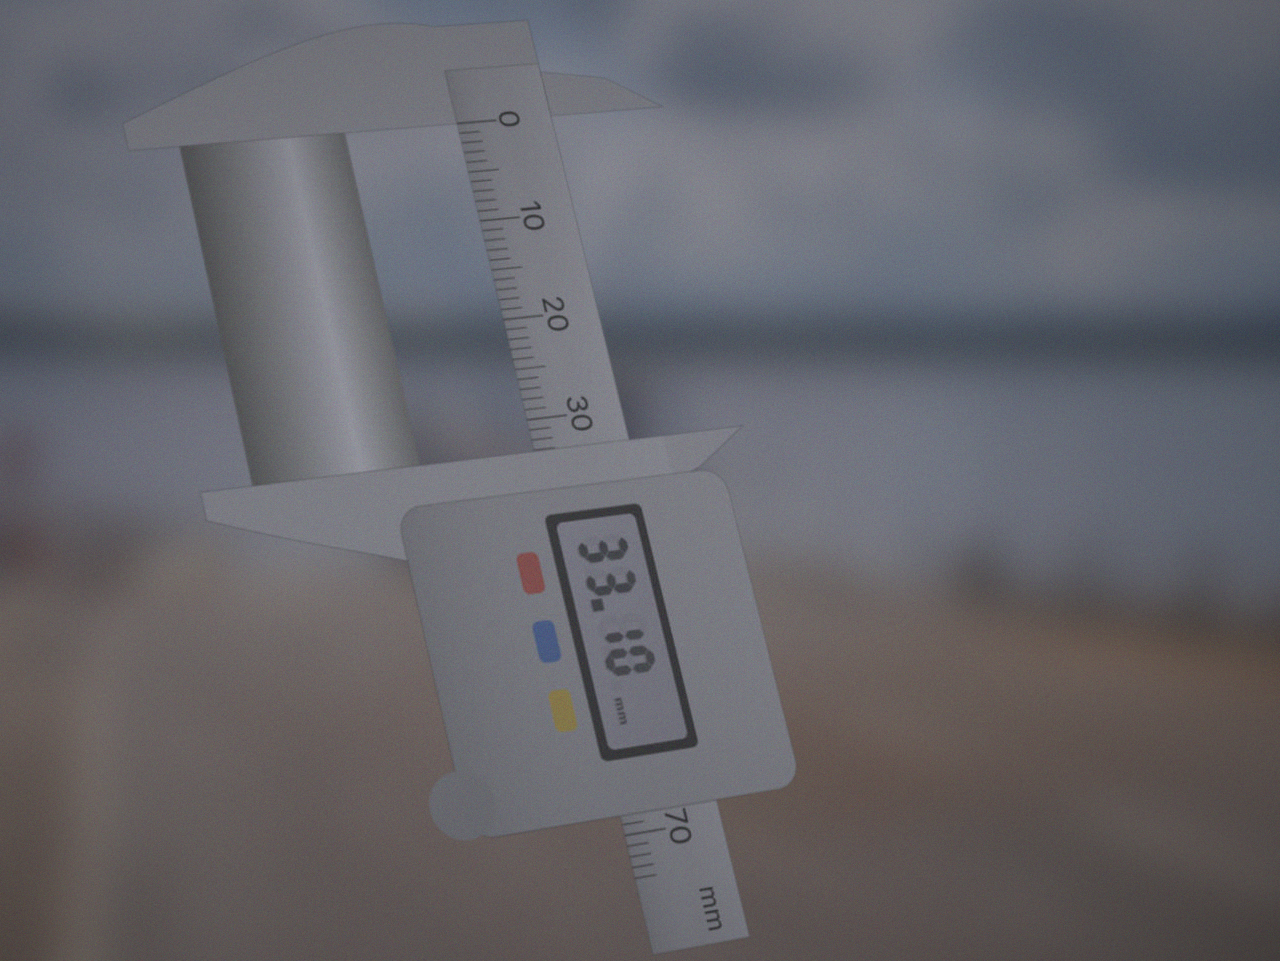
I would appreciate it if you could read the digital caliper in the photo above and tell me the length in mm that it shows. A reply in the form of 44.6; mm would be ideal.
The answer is 33.10; mm
